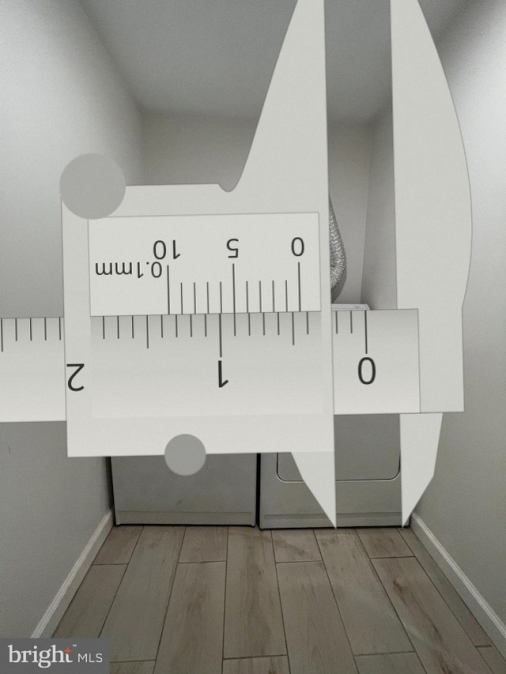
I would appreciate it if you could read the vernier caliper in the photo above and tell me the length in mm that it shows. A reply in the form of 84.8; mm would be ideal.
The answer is 4.5; mm
